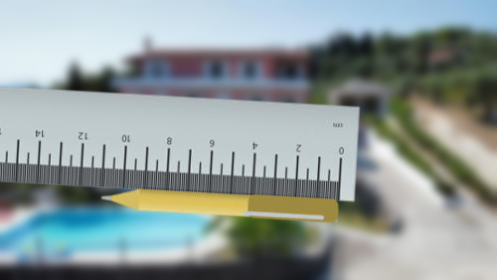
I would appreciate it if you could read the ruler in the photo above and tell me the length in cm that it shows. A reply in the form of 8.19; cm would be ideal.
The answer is 11; cm
